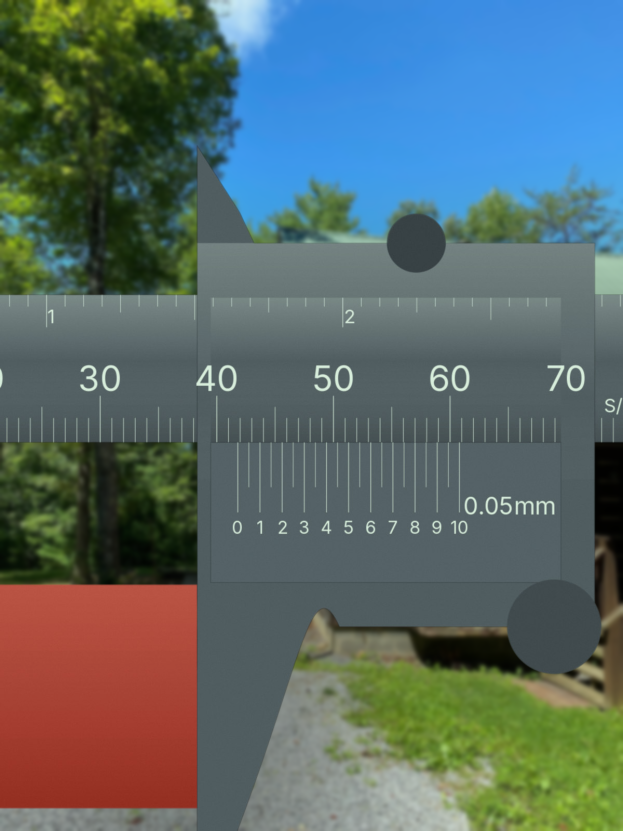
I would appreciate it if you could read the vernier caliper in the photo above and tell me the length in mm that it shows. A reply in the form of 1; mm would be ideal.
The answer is 41.8; mm
